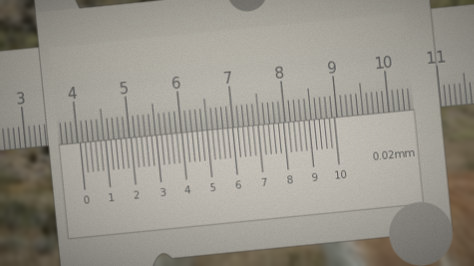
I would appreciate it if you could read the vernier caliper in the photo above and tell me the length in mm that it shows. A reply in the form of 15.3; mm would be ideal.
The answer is 40.5; mm
